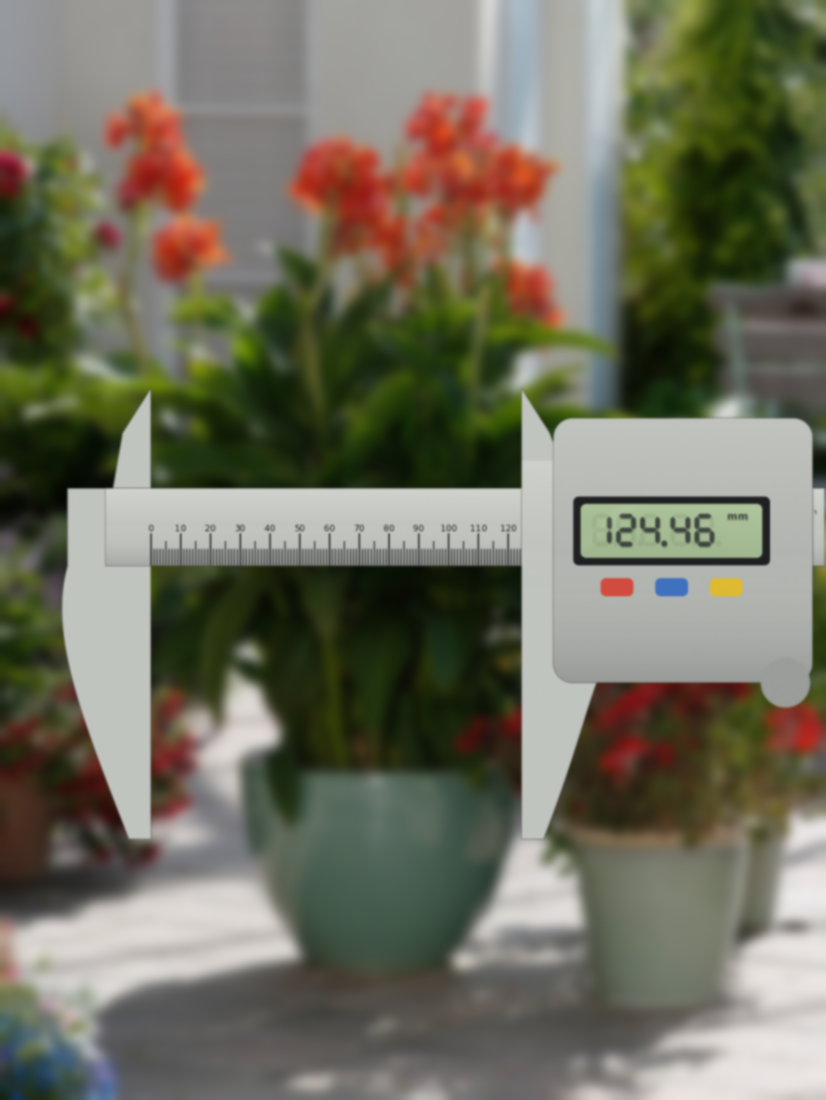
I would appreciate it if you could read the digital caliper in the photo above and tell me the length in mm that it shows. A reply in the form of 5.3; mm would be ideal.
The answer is 124.46; mm
